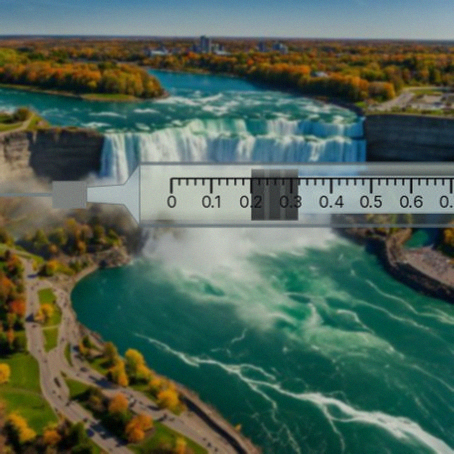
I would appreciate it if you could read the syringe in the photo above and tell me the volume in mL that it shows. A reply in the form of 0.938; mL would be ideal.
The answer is 0.2; mL
